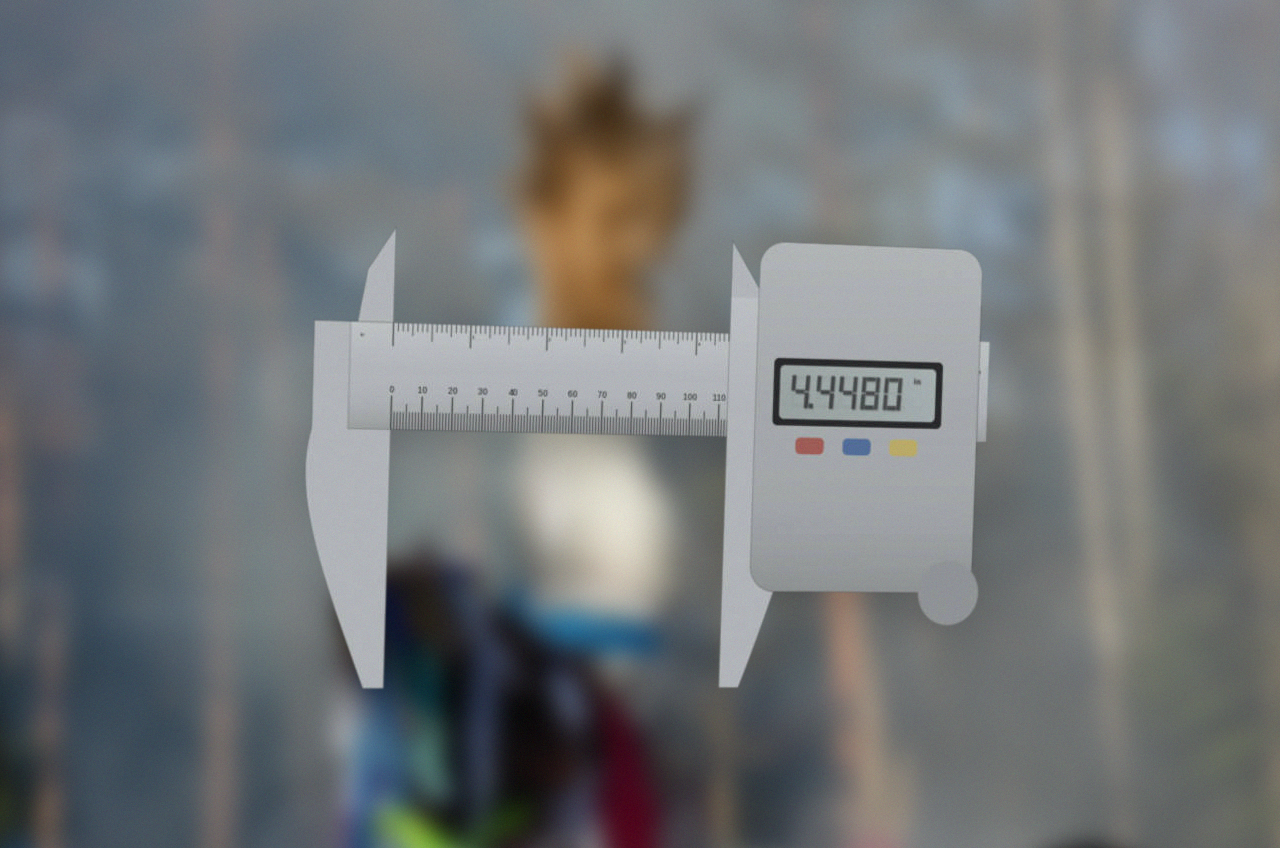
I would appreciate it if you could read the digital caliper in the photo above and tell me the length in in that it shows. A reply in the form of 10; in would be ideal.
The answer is 4.4480; in
